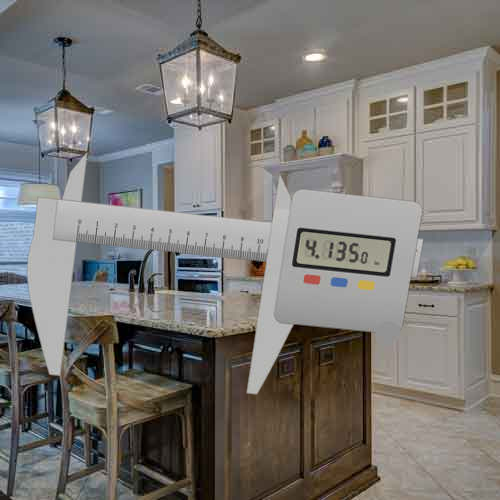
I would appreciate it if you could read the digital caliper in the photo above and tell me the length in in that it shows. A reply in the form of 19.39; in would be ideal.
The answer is 4.1350; in
